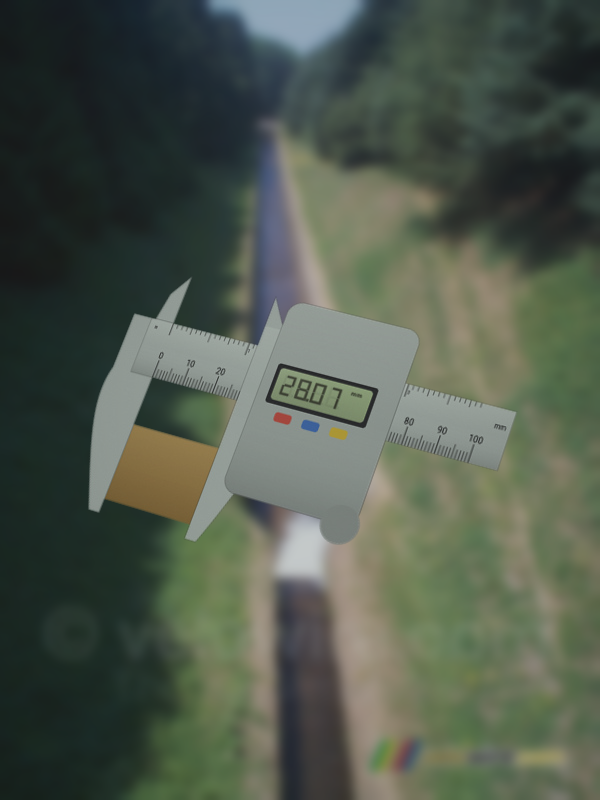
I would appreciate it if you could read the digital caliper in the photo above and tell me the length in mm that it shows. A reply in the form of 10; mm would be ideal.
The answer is 28.07; mm
